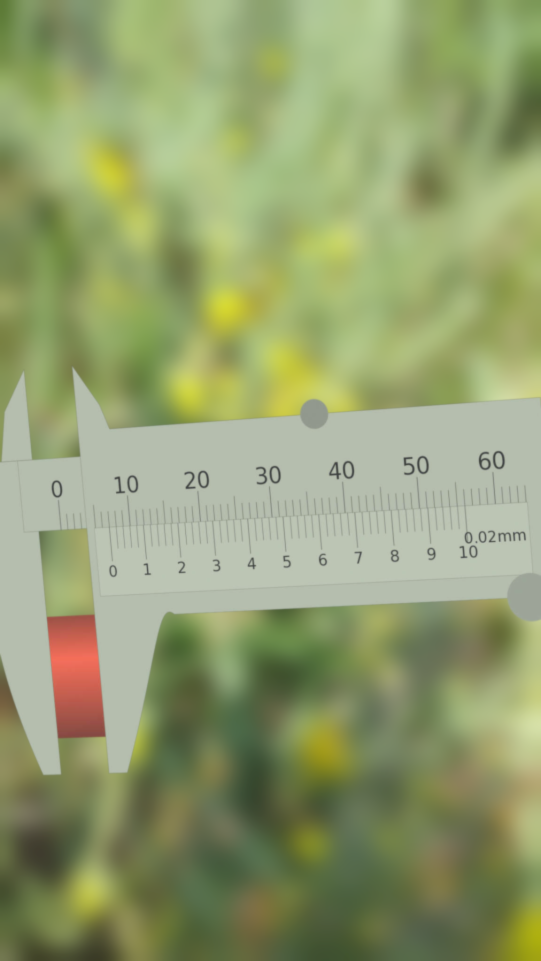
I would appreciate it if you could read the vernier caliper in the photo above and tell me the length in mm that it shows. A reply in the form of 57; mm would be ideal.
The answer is 7.0; mm
